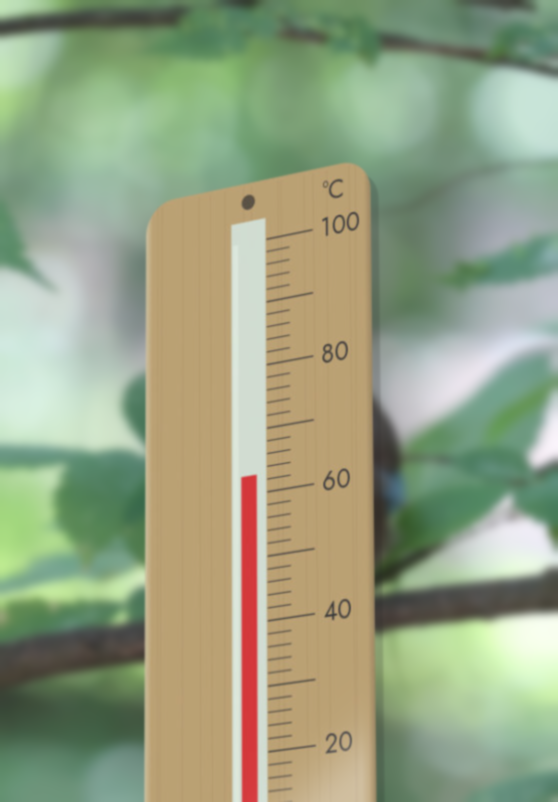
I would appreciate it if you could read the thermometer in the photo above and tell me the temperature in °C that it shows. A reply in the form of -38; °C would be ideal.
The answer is 63; °C
